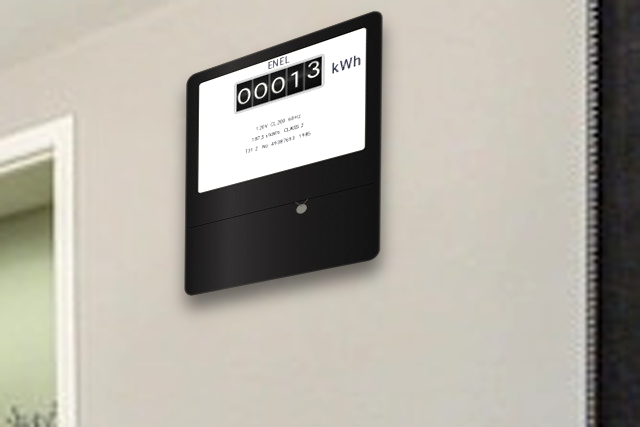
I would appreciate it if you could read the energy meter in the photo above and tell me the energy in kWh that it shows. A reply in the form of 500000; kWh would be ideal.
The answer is 13; kWh
